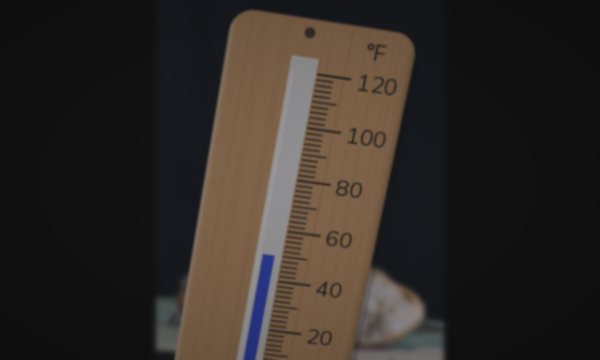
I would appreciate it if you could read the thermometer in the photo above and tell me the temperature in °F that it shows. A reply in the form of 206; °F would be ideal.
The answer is 50; °F
